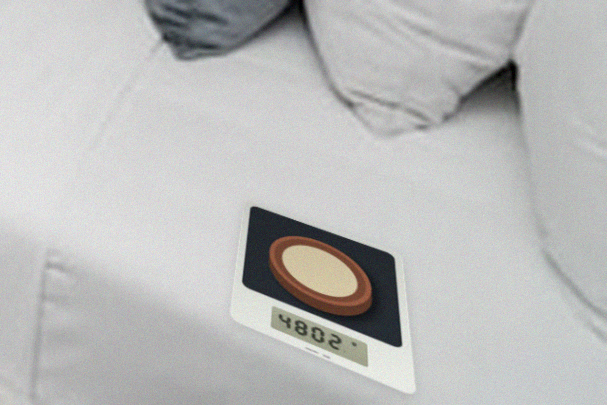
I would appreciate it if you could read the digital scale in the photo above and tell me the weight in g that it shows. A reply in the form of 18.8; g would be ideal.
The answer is 4802; g
